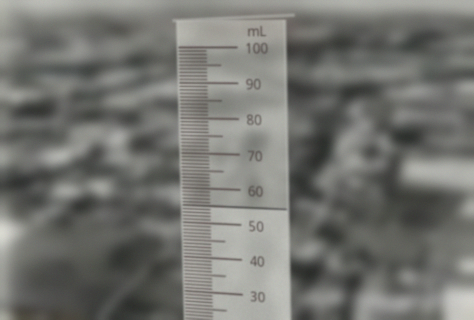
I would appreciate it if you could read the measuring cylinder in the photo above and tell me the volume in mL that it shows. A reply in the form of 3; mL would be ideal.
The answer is 55; mL
